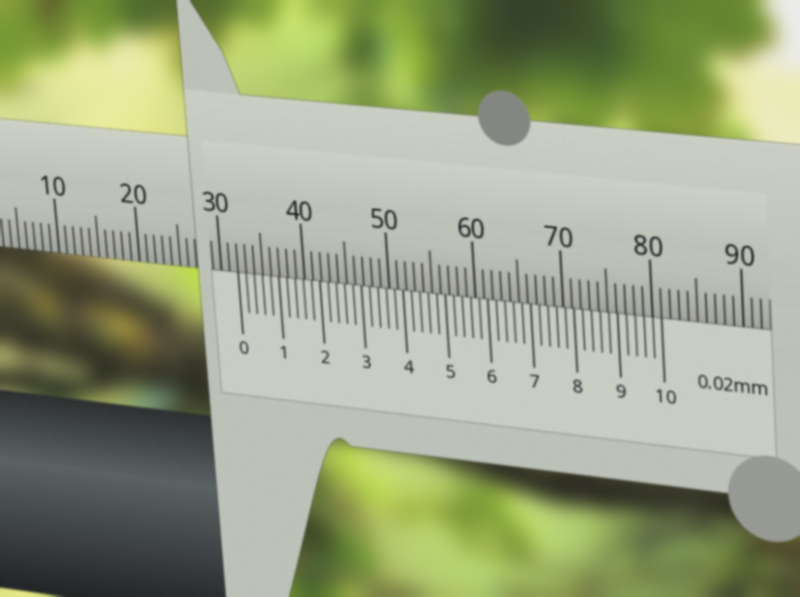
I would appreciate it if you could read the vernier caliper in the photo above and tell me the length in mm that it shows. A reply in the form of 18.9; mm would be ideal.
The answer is 32.0; mm
